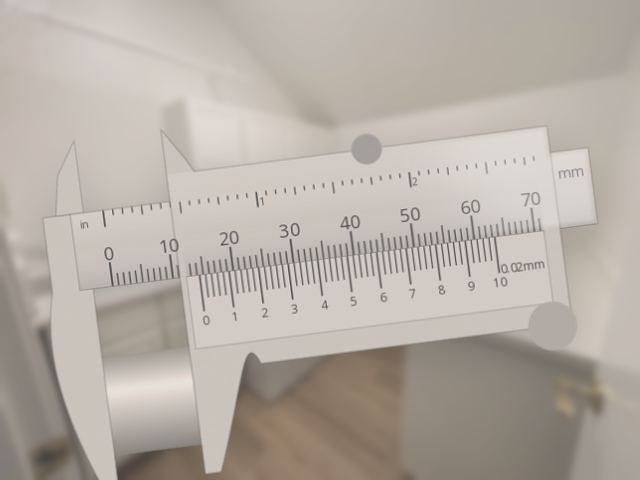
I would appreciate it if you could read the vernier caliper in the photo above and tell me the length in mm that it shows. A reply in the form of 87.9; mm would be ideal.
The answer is 14.4; mm
